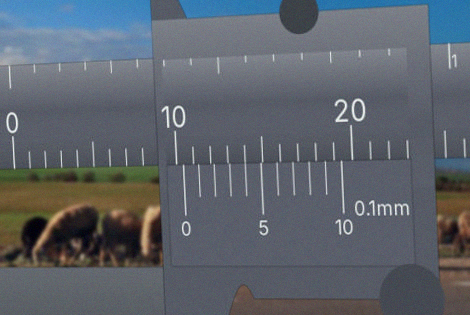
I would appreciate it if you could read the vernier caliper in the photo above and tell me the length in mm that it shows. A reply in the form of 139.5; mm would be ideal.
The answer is 10.4; mm
